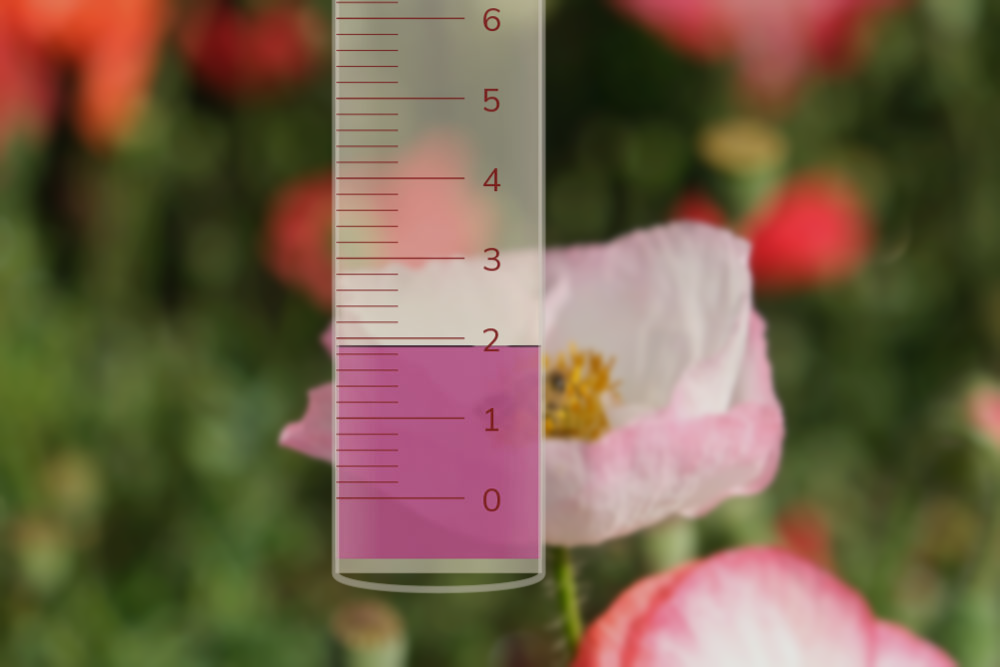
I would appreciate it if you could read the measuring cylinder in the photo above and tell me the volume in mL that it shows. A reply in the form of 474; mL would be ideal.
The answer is 1.9; mL
